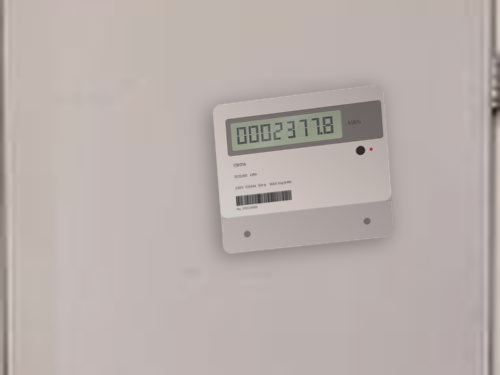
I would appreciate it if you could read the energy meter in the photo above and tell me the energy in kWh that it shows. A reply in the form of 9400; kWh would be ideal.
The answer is 2377.8; kWh
